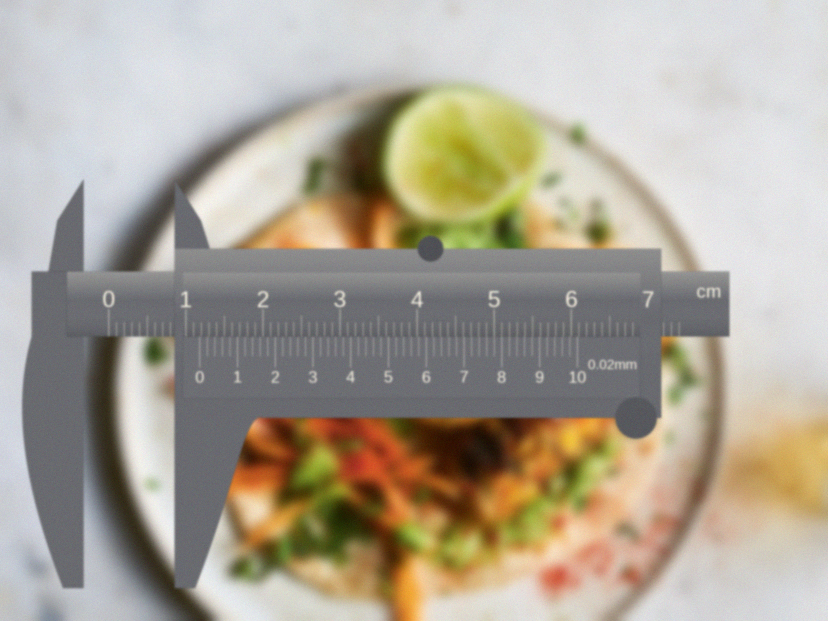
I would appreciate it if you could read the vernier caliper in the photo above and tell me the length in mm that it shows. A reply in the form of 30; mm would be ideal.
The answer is 11.8; mm
